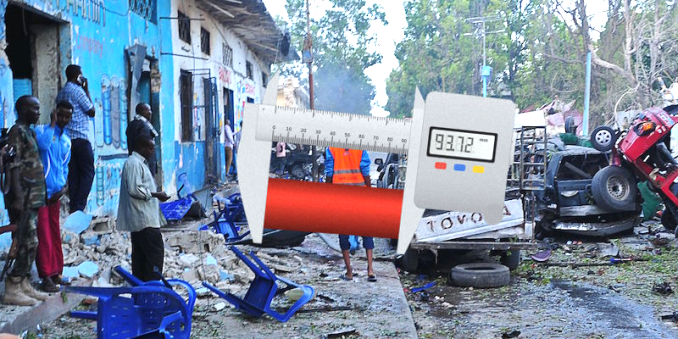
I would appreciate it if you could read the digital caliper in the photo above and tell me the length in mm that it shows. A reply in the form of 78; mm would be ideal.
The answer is 93.72; mm
